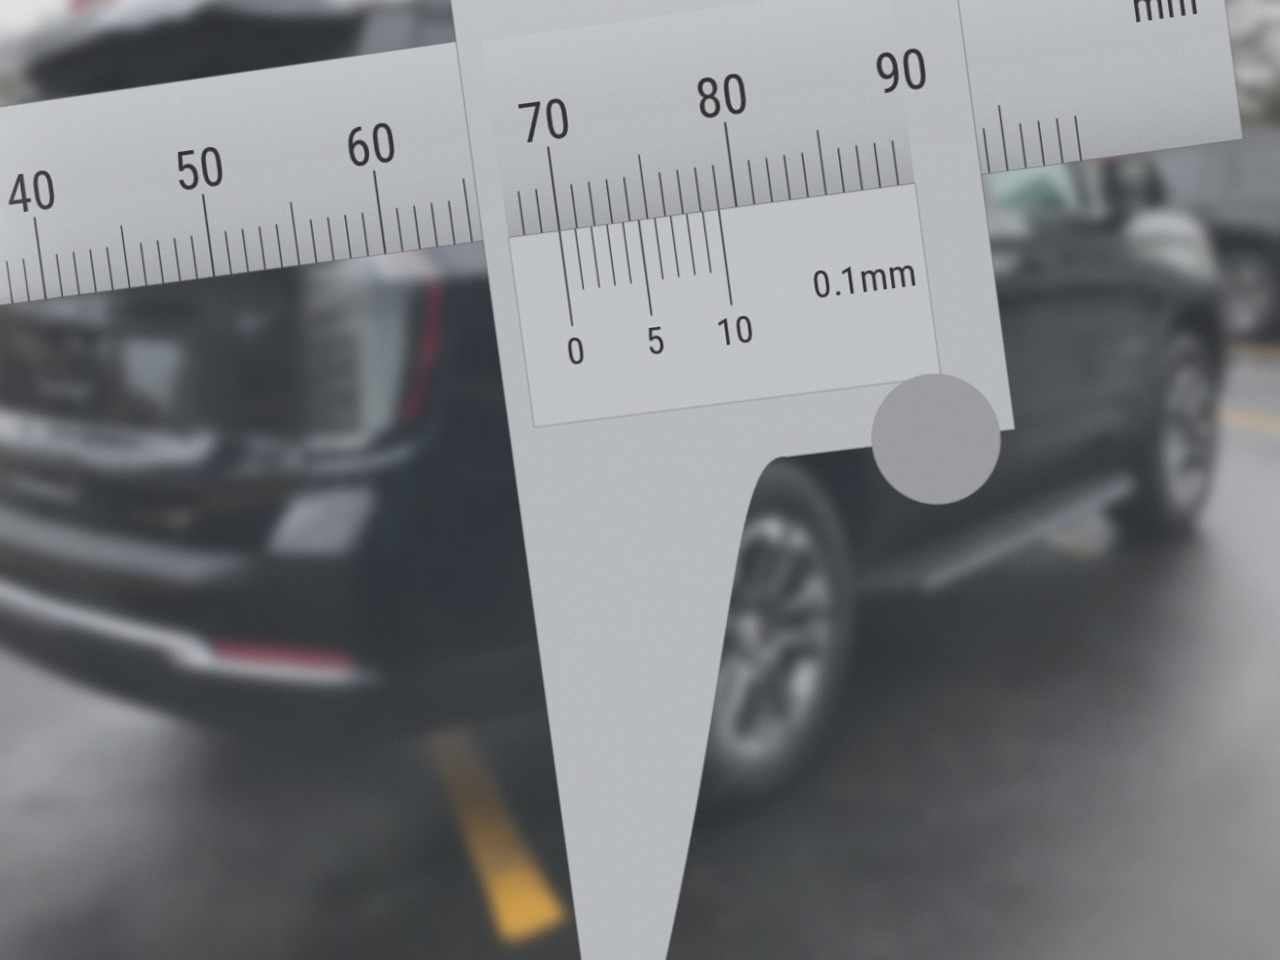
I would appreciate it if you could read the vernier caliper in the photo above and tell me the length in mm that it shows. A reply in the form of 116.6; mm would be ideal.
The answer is 70.0; mm
